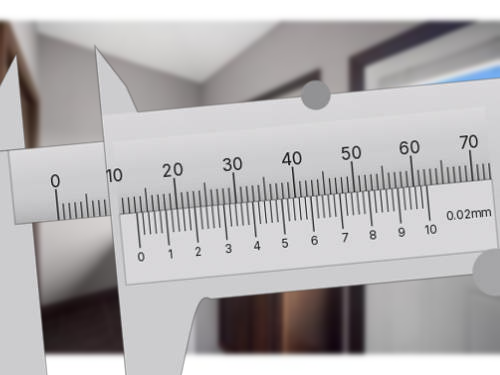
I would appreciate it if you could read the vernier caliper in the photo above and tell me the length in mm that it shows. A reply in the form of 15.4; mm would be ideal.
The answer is 13.2; mm
